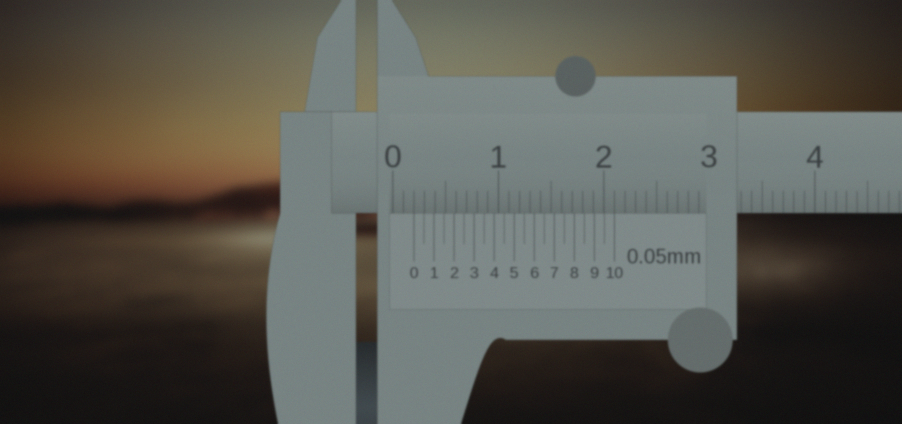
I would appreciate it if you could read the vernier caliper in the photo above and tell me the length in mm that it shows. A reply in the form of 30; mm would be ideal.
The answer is 2.0; mm
